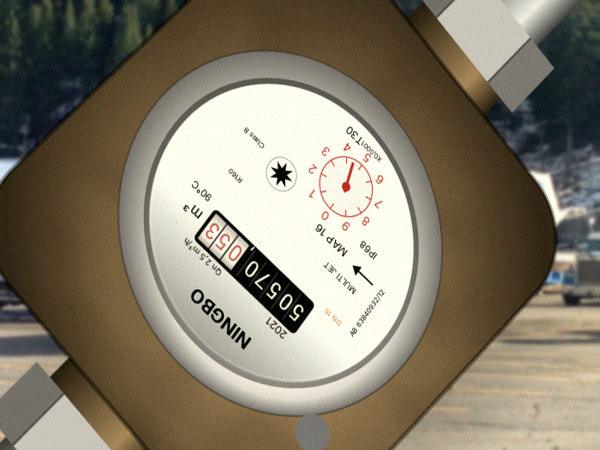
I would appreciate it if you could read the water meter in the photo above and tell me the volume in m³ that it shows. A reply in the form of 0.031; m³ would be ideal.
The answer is 50570.0534; m³
